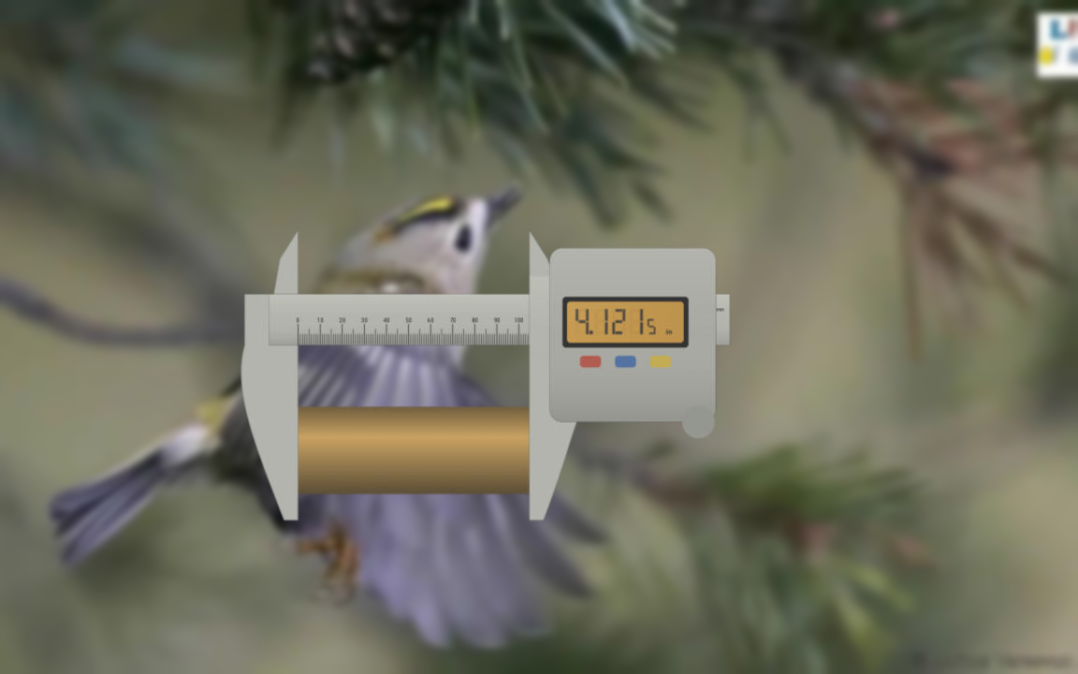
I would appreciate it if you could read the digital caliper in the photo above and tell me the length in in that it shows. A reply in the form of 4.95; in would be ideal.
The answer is 4.1215; in
